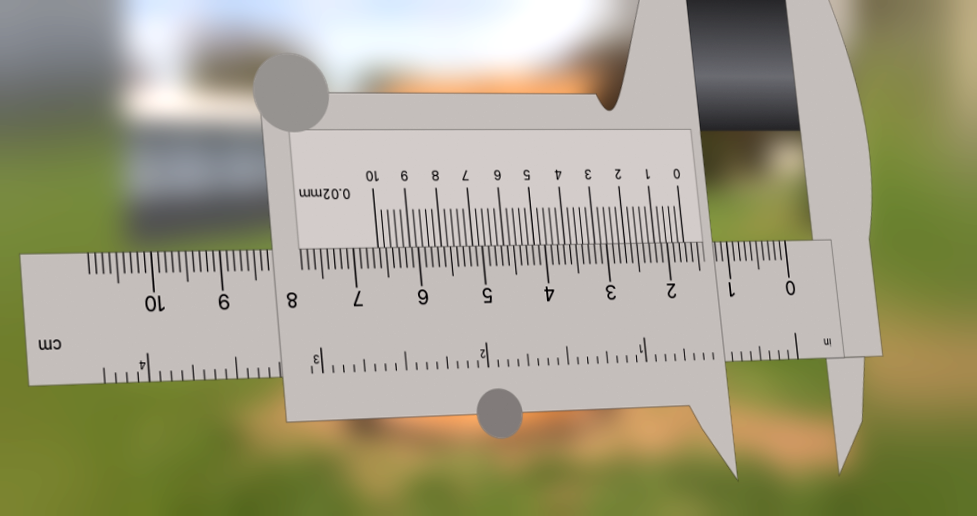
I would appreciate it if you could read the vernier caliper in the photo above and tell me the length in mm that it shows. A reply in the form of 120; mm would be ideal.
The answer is 17.2; mm
